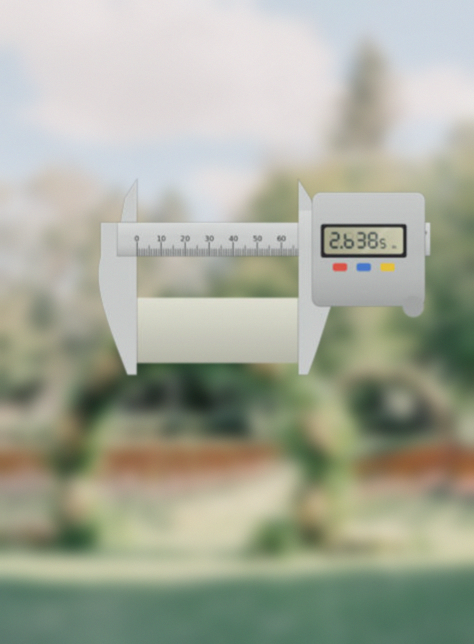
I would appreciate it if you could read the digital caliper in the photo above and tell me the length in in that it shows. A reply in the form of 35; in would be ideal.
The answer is 2.6385; in
